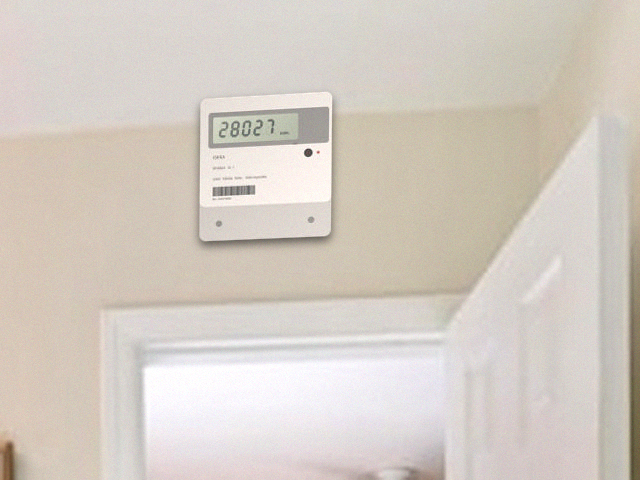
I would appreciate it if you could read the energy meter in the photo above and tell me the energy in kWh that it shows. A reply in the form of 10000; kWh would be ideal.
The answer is 28027; kWh
